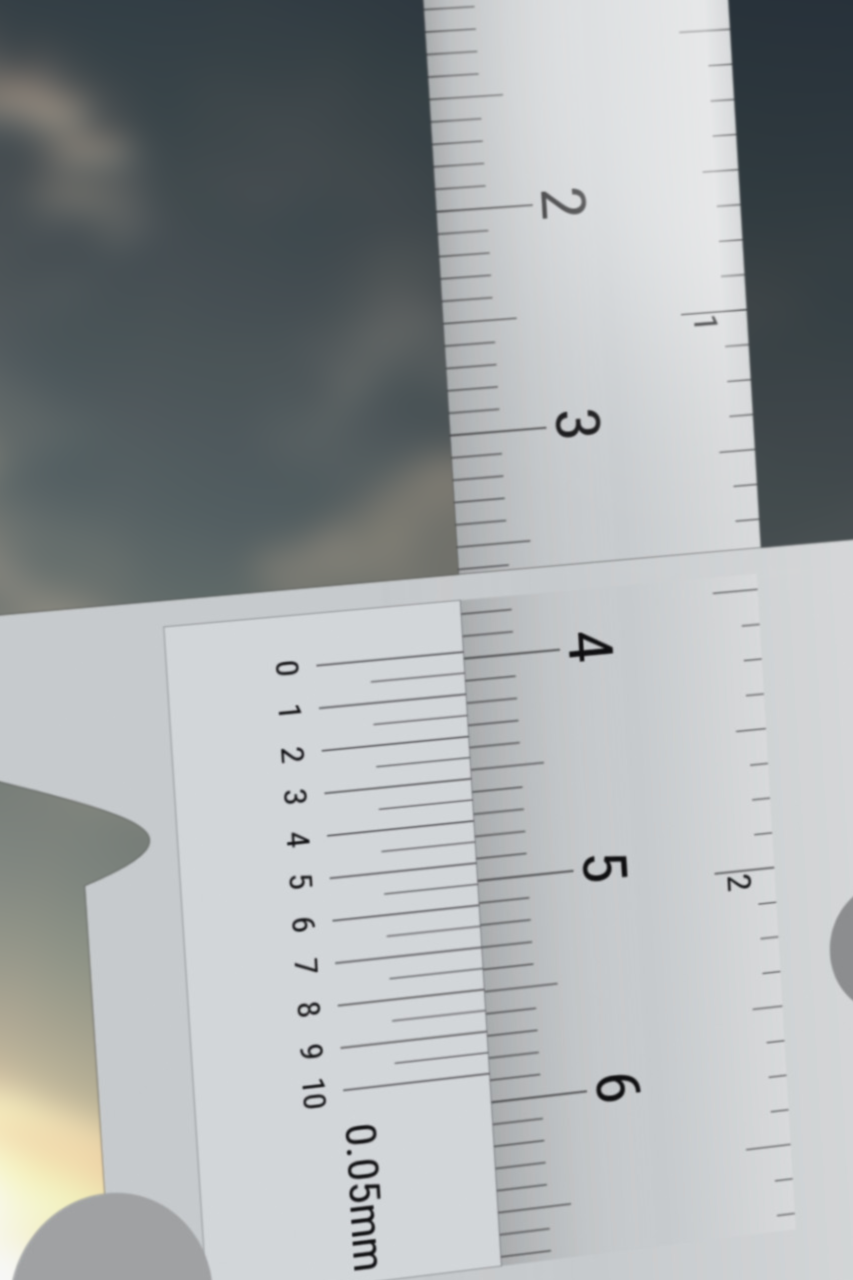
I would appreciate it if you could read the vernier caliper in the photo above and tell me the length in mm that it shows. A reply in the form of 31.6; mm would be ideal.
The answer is 39.7; mm
